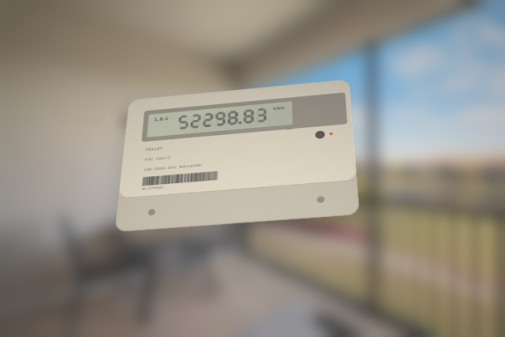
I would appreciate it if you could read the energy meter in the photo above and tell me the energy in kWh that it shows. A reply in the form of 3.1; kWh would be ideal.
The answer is 52298.83; kWh
